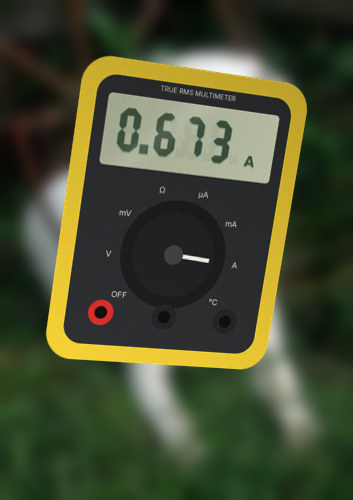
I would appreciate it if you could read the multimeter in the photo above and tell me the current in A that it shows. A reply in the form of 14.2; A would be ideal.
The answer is 0.673; A
